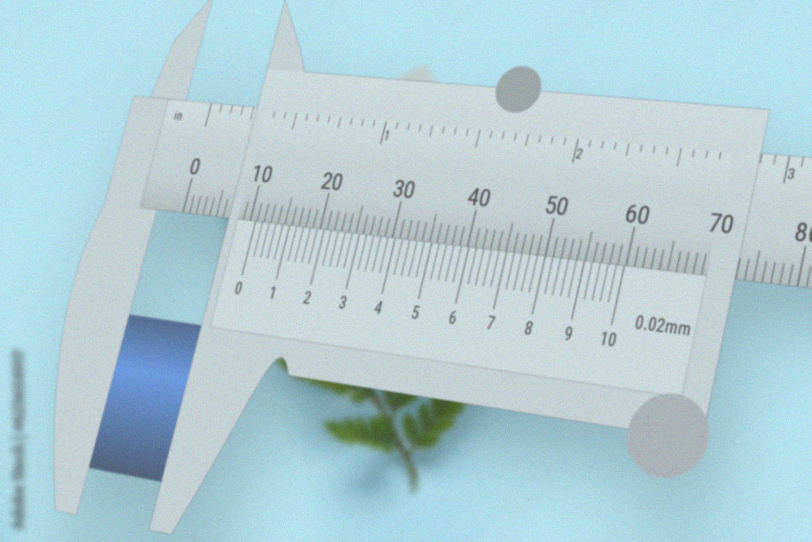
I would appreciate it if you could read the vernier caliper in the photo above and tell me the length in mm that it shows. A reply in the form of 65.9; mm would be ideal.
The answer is 10.8; mm
